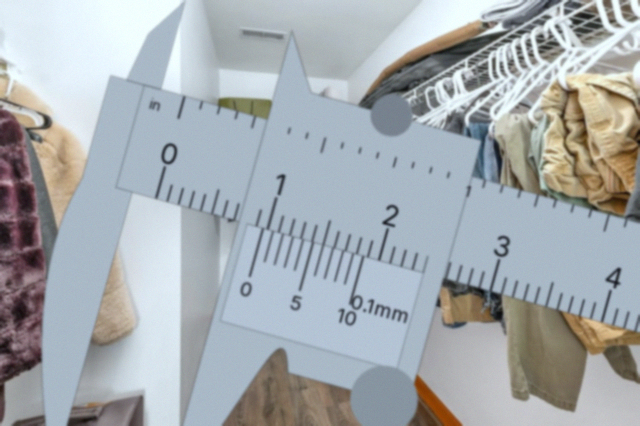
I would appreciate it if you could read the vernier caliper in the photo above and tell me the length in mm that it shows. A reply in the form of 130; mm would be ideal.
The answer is 9.6; mm
